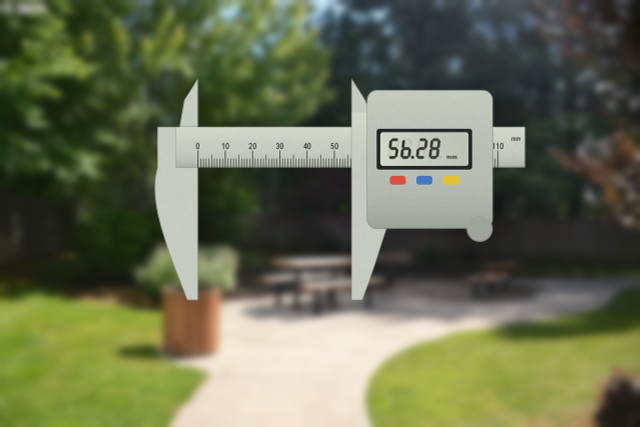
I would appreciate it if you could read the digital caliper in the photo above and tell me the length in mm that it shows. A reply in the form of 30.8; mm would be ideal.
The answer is 56.28; mm
